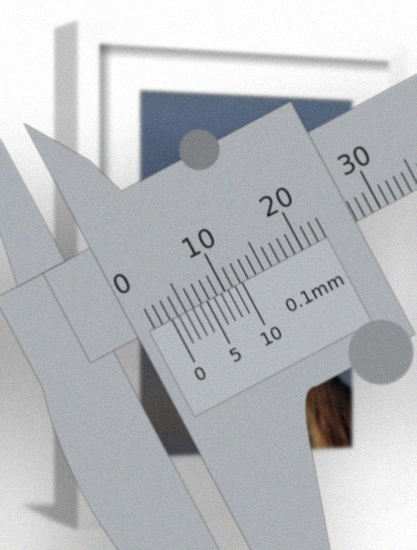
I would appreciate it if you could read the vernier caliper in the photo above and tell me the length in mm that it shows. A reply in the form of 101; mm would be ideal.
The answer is 3.2; mm
